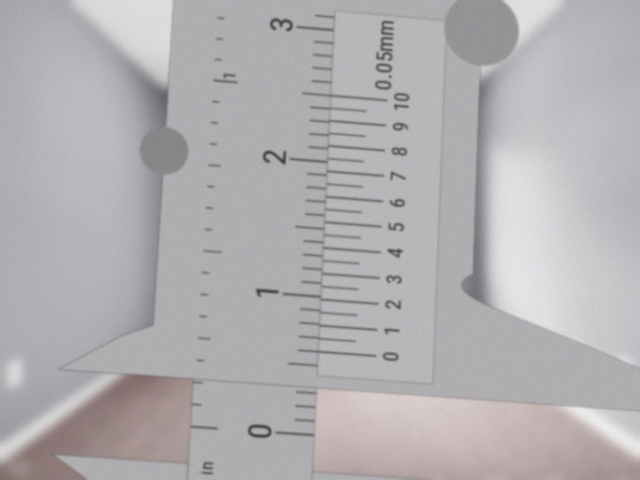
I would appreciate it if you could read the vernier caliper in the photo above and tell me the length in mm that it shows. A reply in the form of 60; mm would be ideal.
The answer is 6.0; mm
